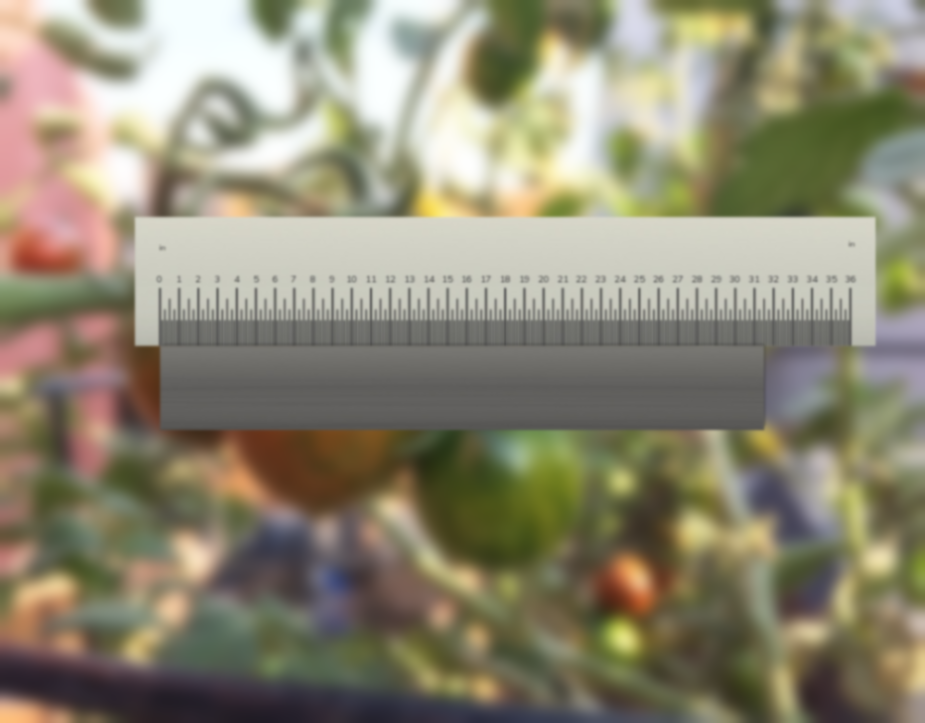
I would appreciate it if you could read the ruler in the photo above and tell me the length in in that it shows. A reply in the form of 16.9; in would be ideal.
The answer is 31.5; in
